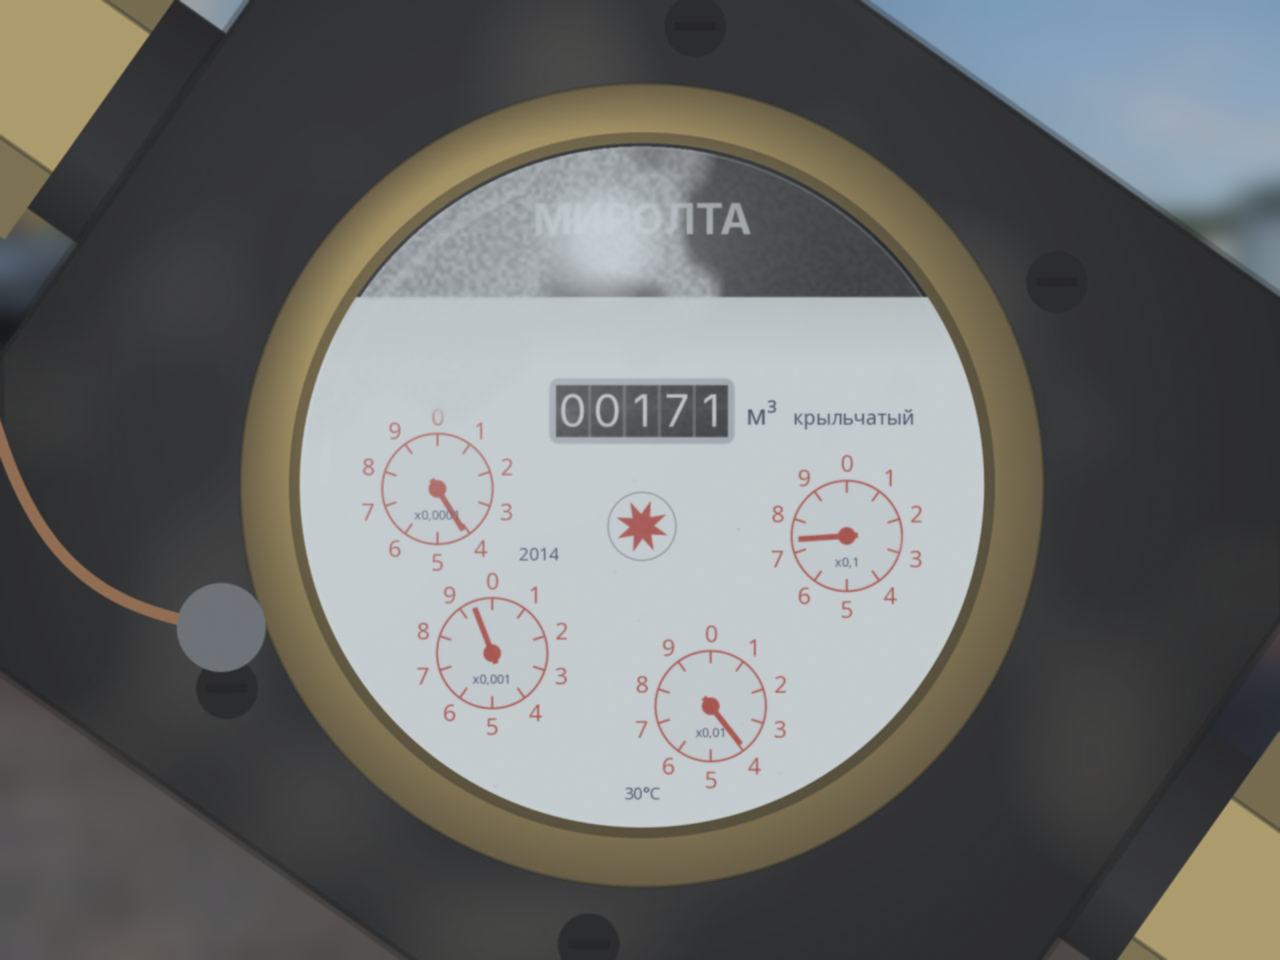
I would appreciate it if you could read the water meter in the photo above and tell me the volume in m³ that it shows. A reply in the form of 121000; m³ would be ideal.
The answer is 171.7394; m³
